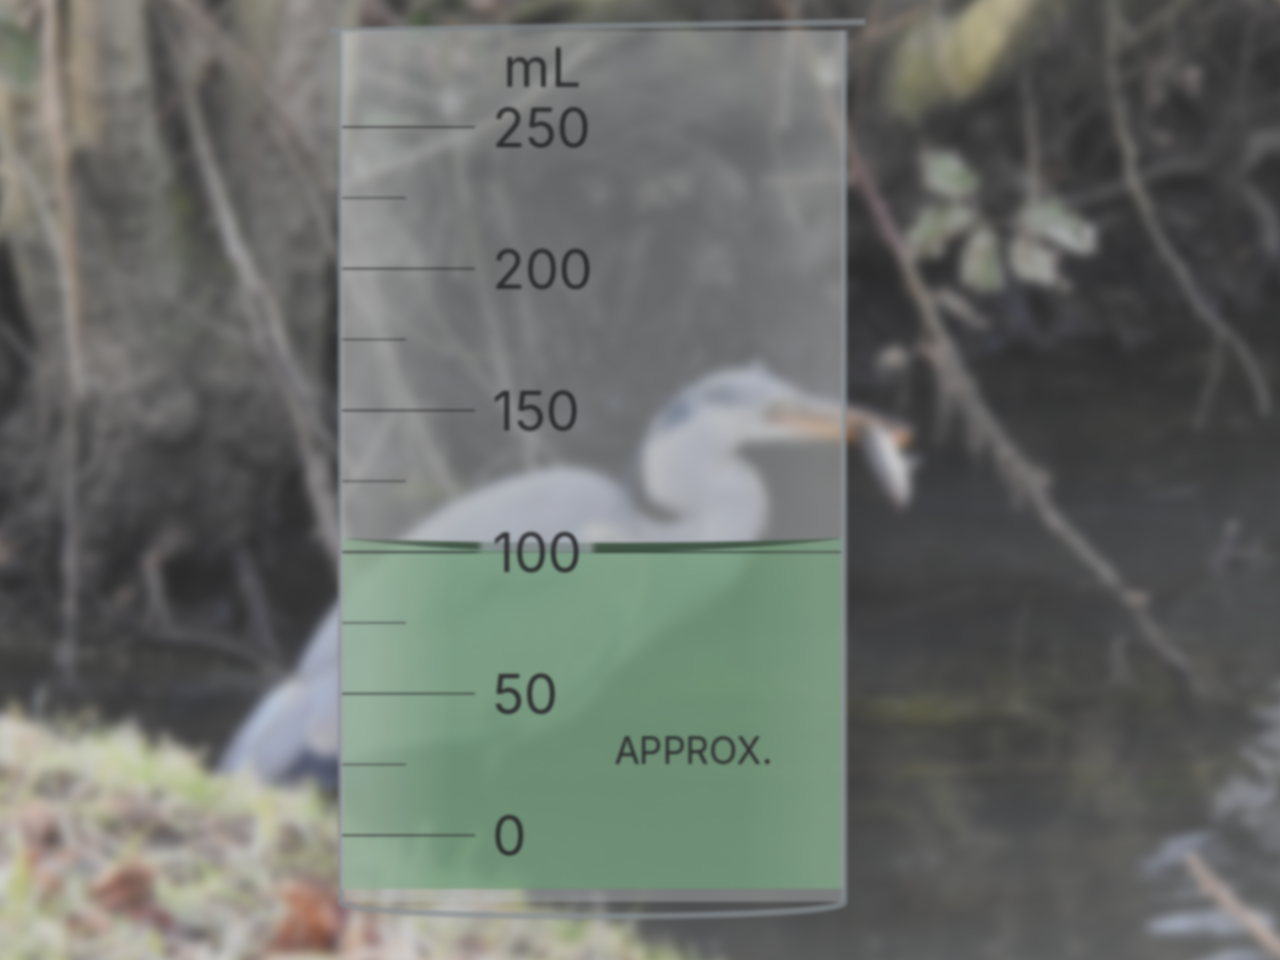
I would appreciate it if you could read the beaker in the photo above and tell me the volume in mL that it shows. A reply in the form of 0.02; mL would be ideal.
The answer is 100; mL
